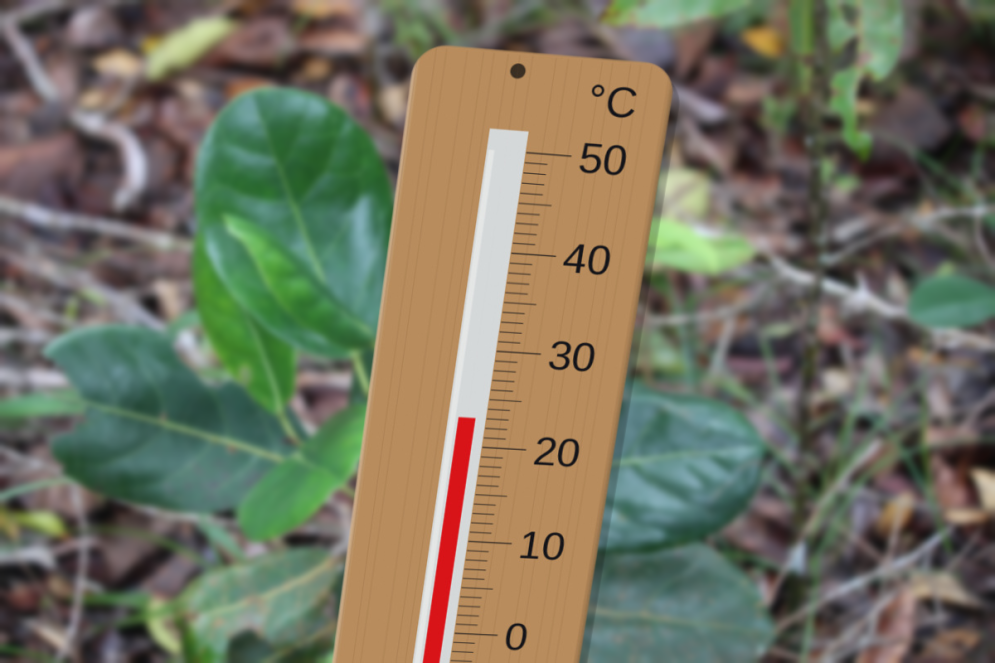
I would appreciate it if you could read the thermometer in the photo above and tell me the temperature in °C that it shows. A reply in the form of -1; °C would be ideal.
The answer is 23; °C
